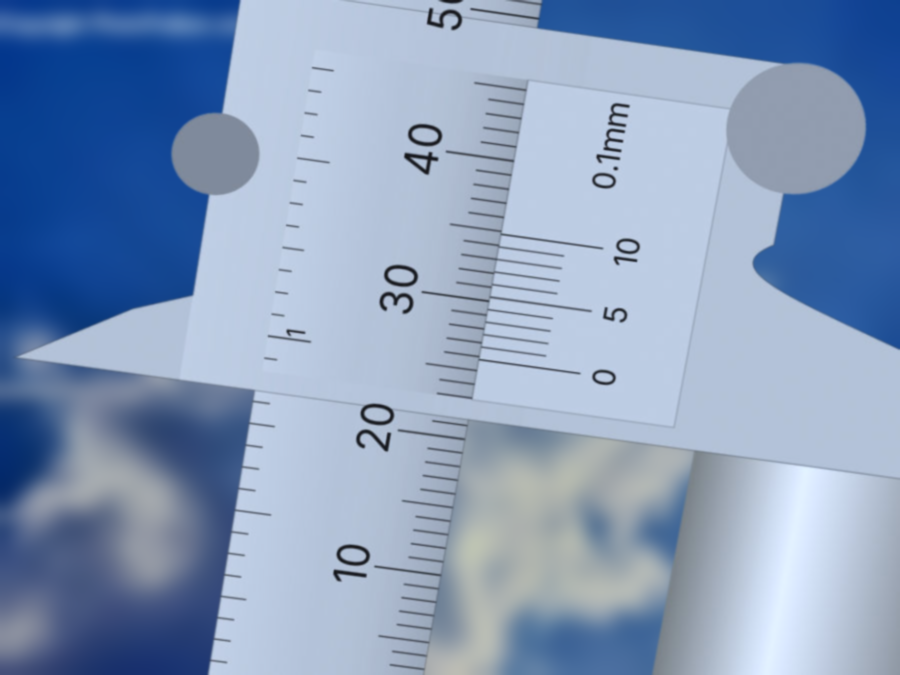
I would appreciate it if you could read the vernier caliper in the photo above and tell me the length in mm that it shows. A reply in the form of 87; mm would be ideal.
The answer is 25.8; mm
